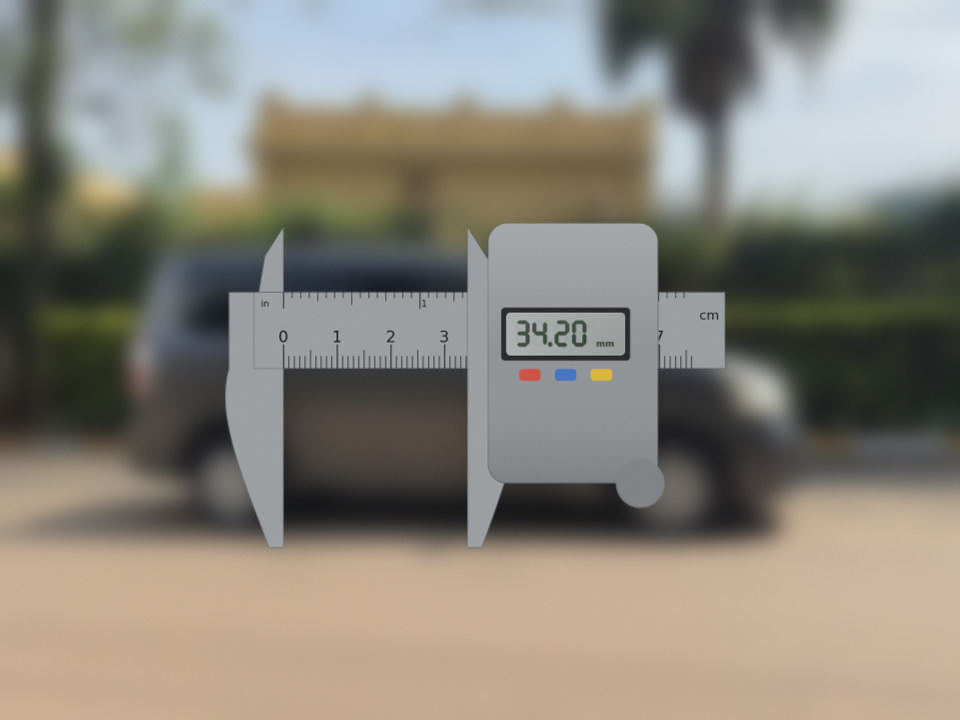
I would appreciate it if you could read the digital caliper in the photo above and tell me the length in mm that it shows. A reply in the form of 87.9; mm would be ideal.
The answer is 34.20; mm
